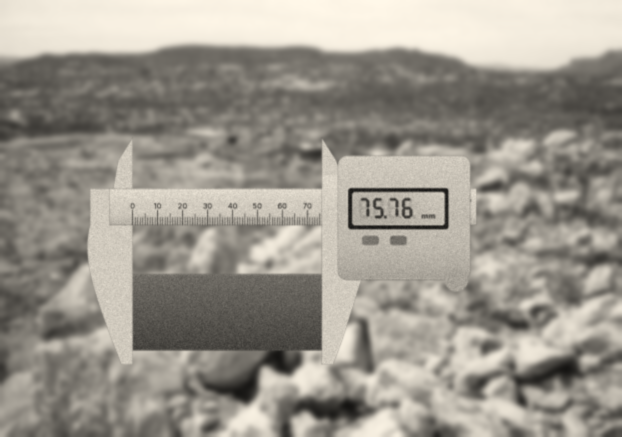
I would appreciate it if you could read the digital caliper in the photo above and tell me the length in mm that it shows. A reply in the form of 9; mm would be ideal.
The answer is 75.76; mm
